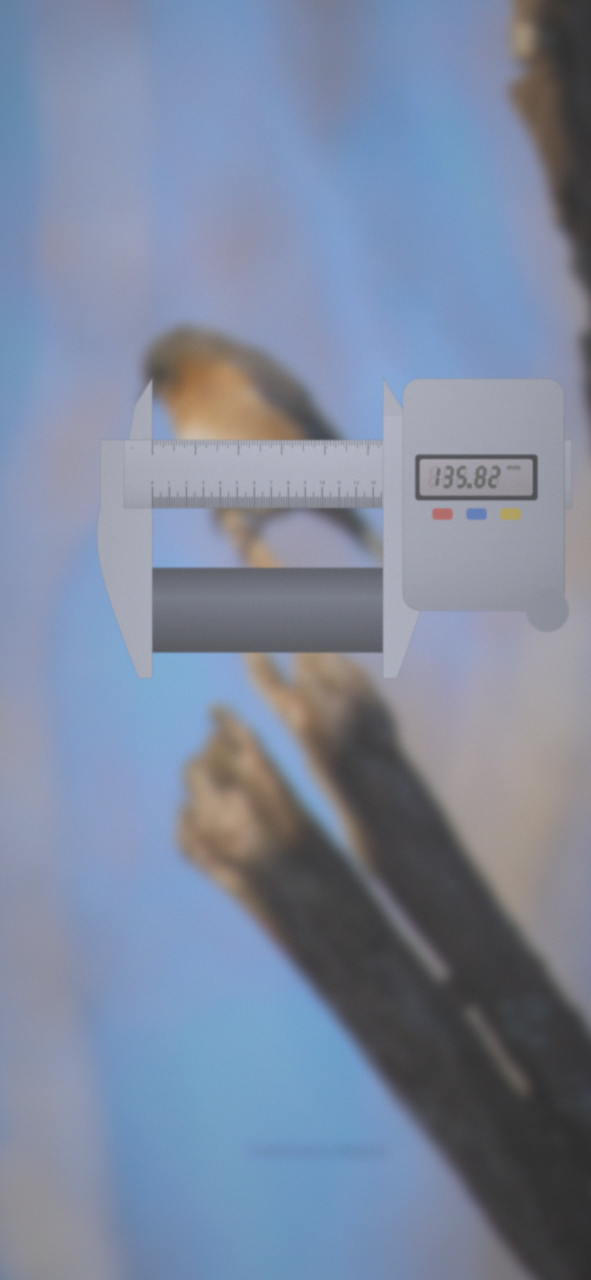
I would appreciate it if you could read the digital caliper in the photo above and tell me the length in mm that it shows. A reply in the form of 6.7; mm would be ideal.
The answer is 135.82; mm
